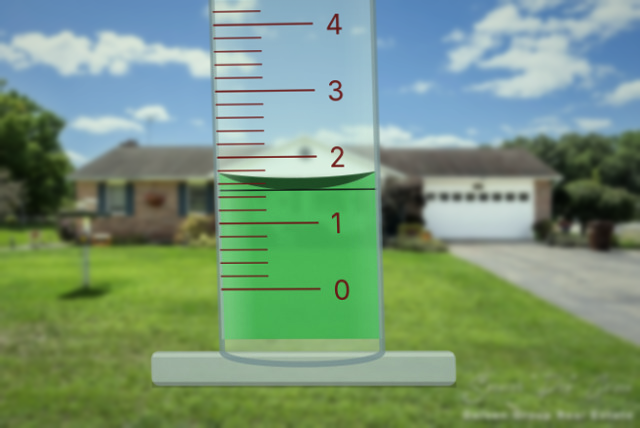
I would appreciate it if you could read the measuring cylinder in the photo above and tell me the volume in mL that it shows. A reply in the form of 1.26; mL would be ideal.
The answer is 1.5; mL
